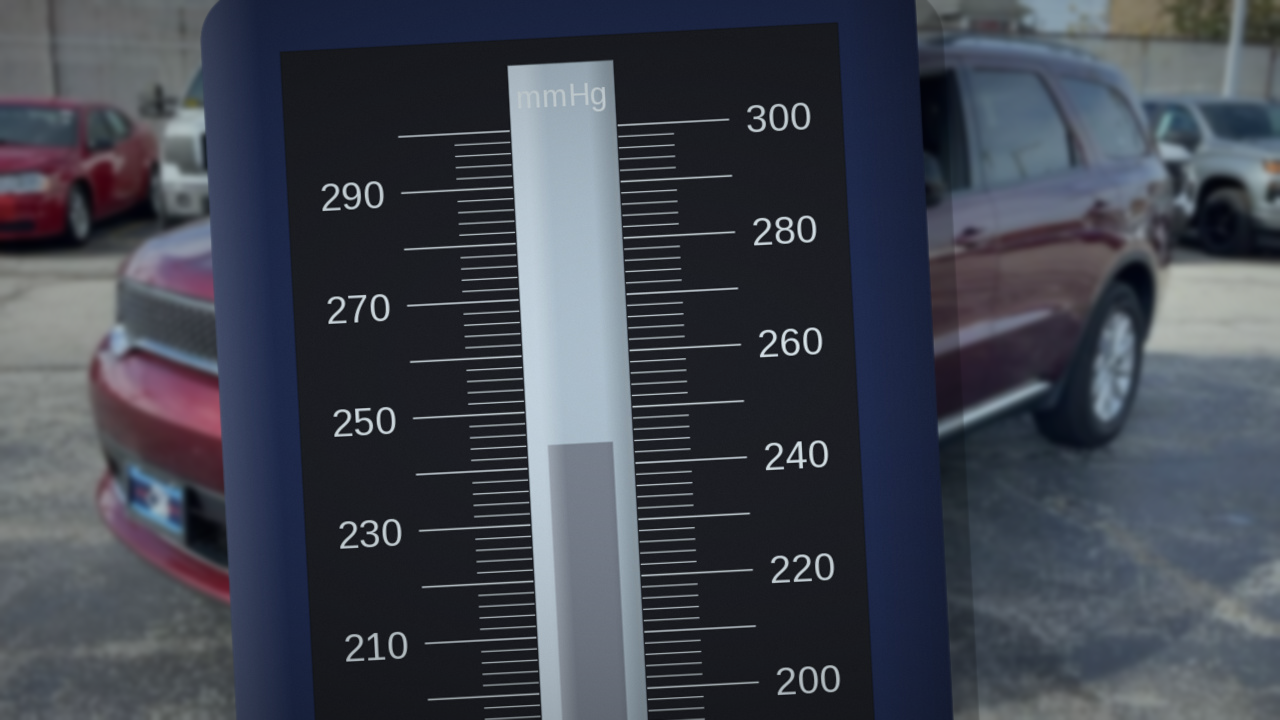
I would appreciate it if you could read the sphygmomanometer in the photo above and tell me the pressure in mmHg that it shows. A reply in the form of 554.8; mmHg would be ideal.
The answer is 244; mmHg
